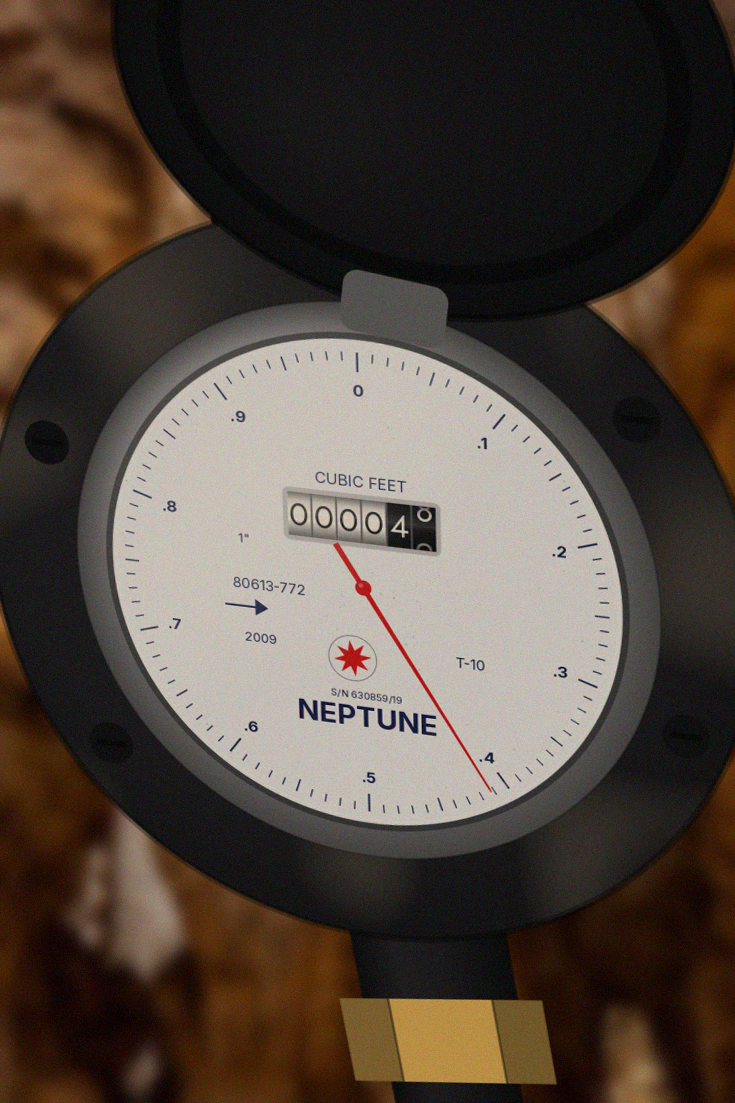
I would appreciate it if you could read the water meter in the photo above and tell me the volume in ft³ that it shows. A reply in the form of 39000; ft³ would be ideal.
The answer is 48.41; ft³
